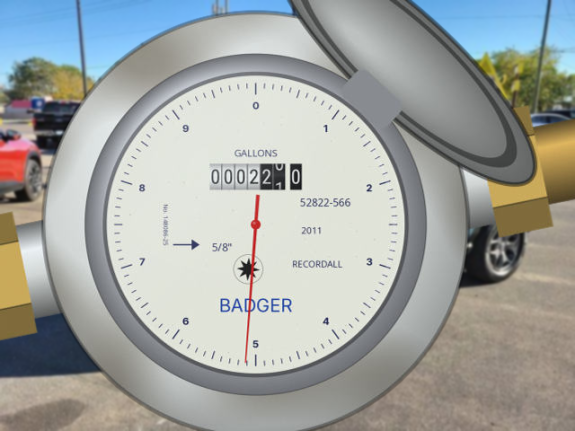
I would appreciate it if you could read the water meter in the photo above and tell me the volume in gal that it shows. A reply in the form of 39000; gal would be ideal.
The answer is 2205.1; gal
